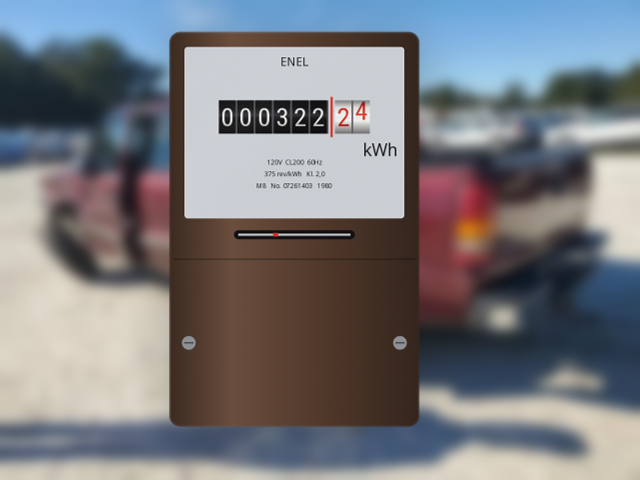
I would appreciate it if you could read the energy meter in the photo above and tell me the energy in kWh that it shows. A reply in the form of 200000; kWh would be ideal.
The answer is 322.24; kWh
